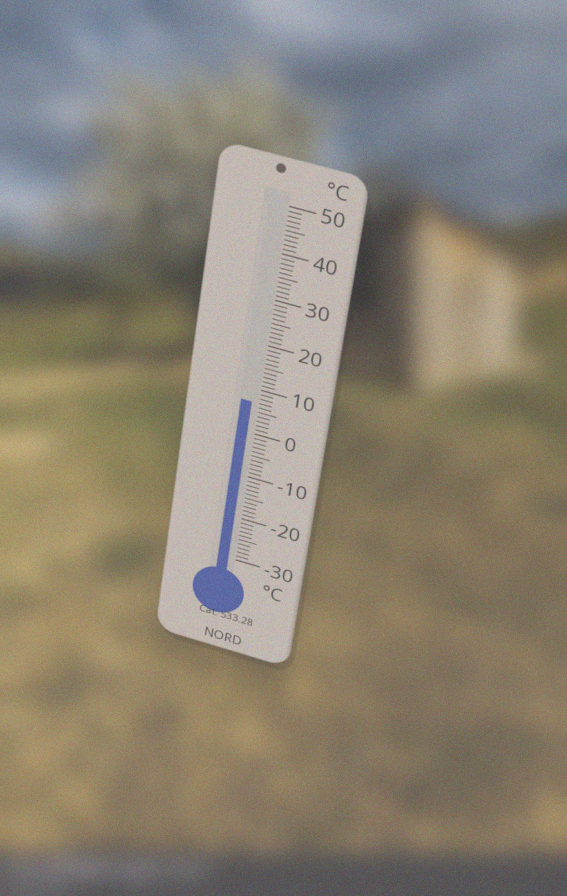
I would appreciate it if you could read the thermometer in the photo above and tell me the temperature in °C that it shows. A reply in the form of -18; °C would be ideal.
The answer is 7; °C
